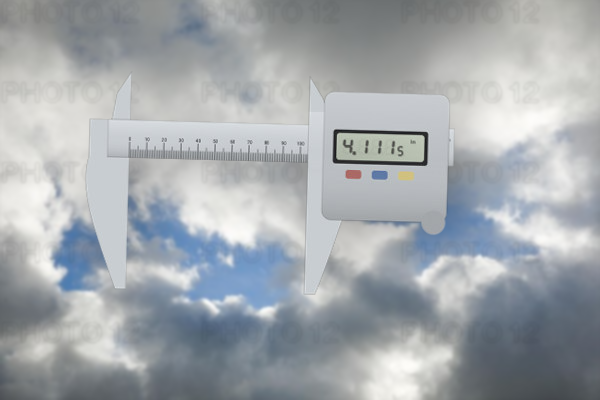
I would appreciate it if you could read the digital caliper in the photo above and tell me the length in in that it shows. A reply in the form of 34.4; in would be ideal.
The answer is 4.1115; in
